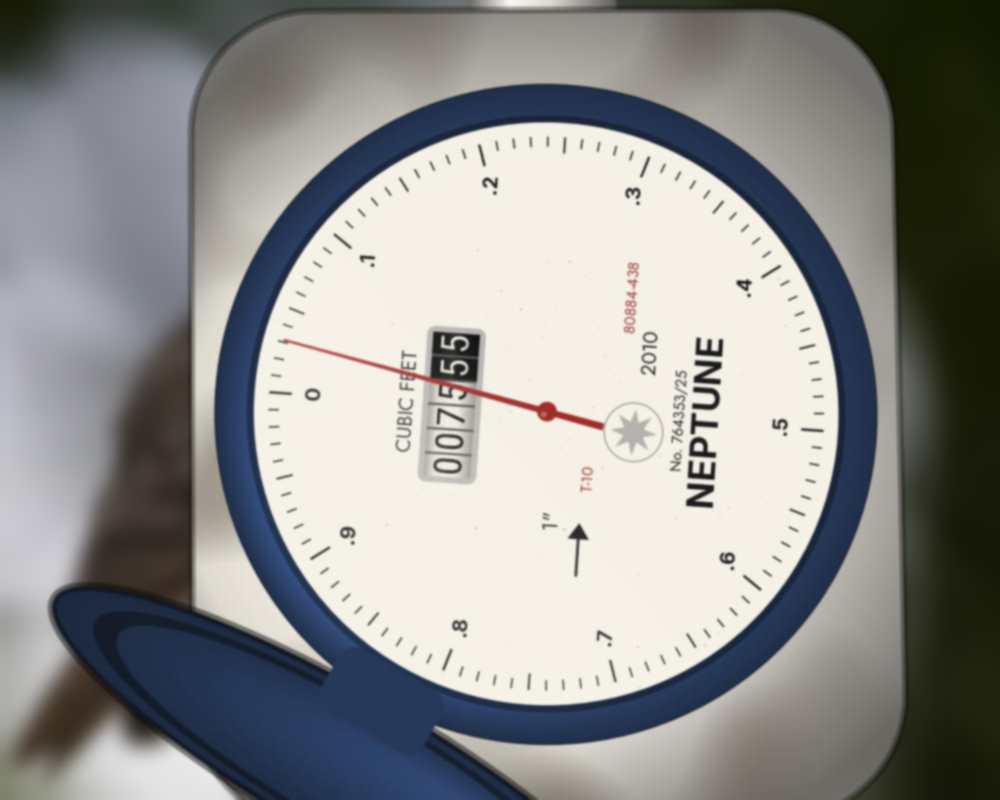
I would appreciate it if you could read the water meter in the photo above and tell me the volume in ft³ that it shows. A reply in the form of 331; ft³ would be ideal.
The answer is 7555.03; ft³
